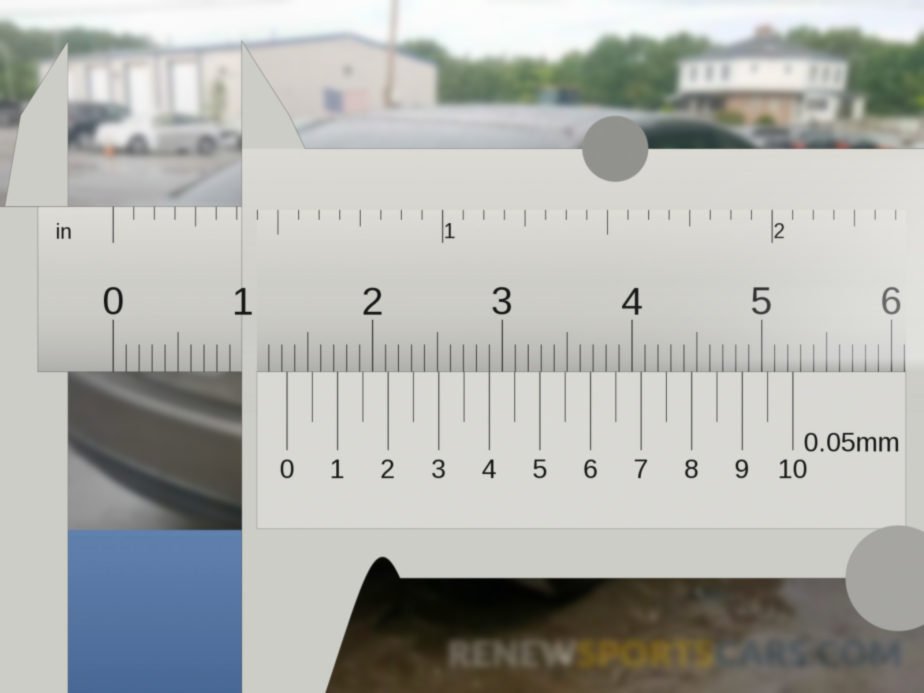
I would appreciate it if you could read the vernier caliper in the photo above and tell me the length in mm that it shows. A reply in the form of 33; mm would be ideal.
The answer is 13.4; mm
